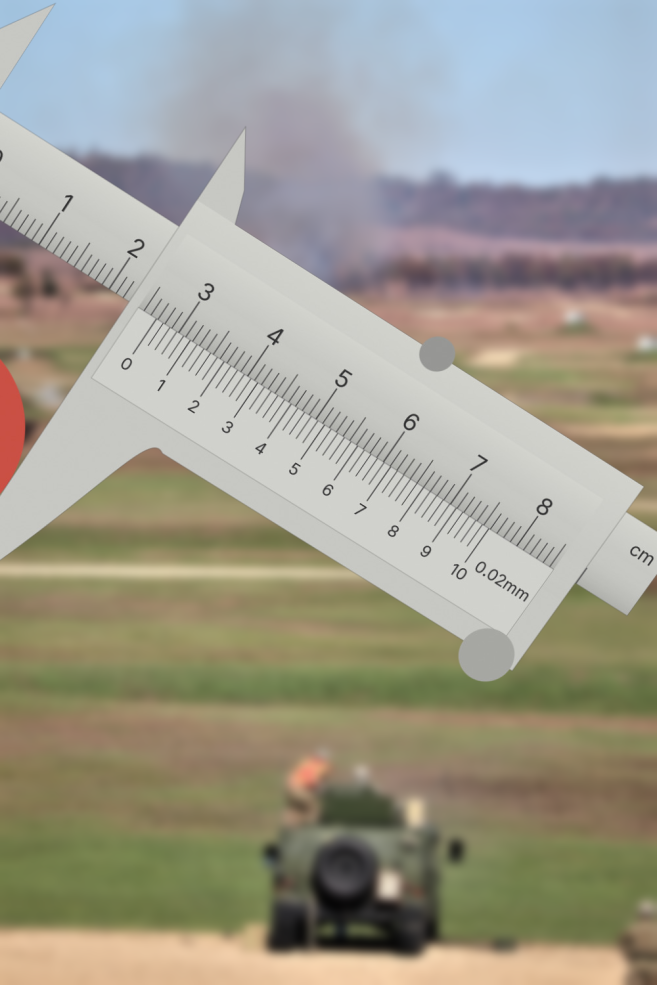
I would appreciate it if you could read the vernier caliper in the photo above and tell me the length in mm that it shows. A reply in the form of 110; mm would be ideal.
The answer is 26.8; mm
